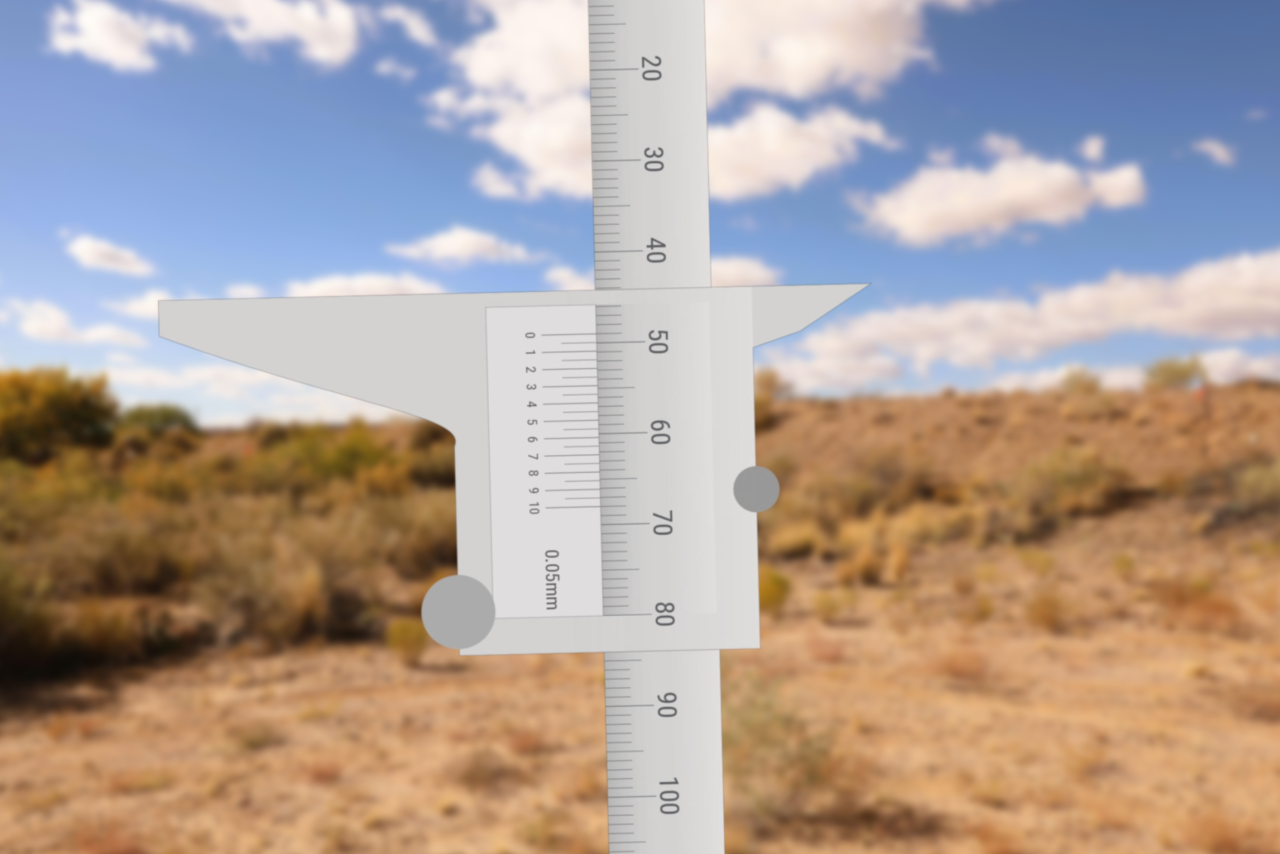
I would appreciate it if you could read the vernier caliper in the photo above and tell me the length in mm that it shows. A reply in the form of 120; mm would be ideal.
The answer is 49.0; mm
